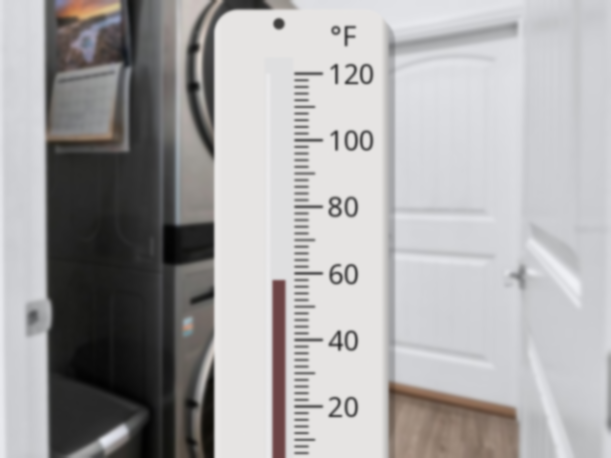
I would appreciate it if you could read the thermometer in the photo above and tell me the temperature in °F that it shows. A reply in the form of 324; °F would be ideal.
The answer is 58; °F
